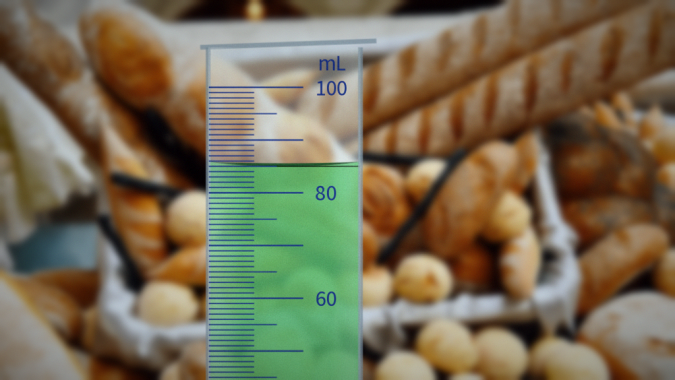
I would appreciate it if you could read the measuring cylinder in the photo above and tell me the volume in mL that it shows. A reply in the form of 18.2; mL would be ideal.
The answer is 85; mL
